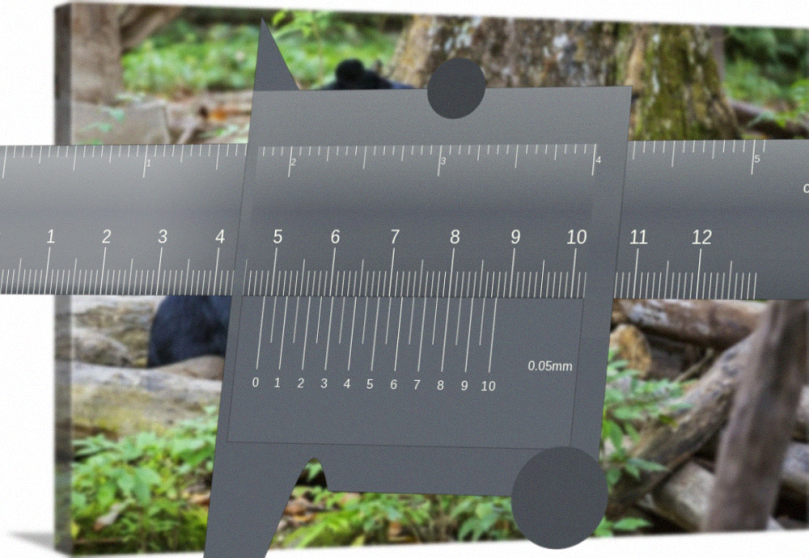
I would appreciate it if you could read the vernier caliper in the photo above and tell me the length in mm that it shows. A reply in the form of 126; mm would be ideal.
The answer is 48.8; mm
